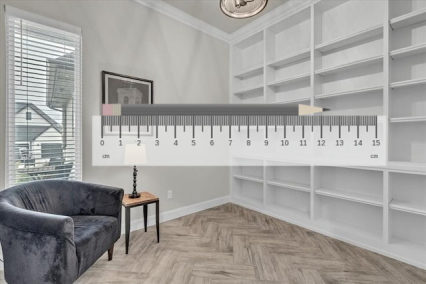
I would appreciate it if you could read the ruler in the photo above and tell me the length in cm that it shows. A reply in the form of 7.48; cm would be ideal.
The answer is 12.5; cm
